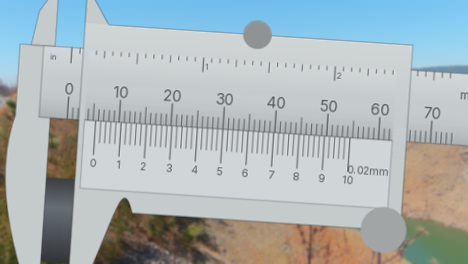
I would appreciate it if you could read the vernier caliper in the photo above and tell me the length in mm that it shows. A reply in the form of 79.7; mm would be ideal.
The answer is 5.5; mm
